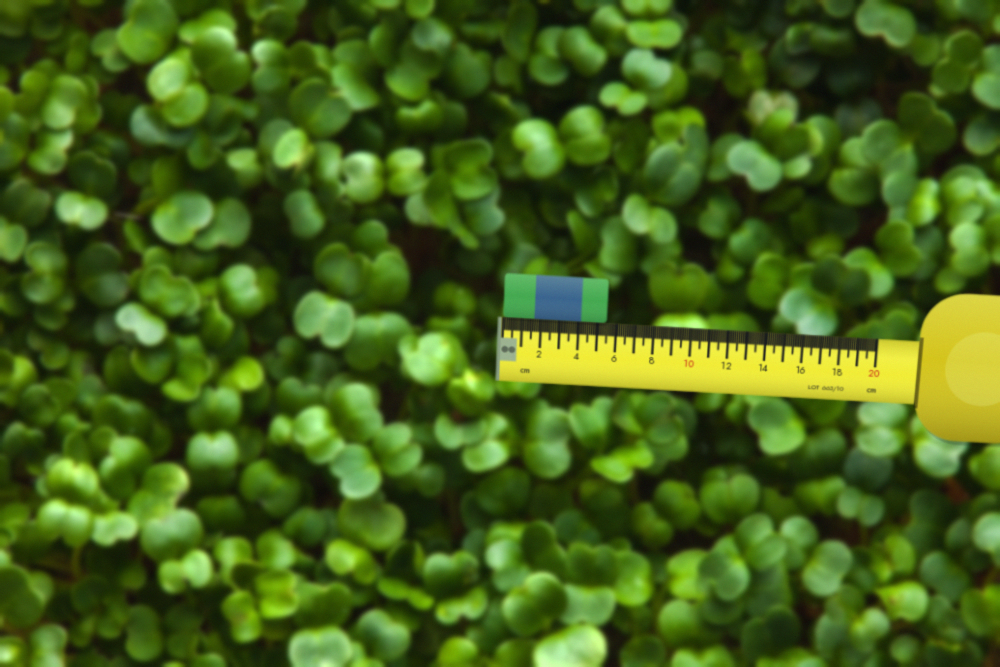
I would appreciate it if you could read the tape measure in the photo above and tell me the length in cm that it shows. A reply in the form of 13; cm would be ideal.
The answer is 5.5; cm
